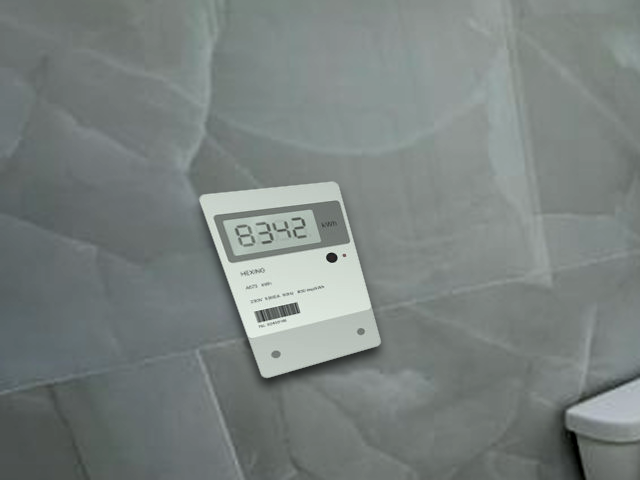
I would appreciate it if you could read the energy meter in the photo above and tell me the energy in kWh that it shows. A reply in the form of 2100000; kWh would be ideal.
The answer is 8342; kWh
